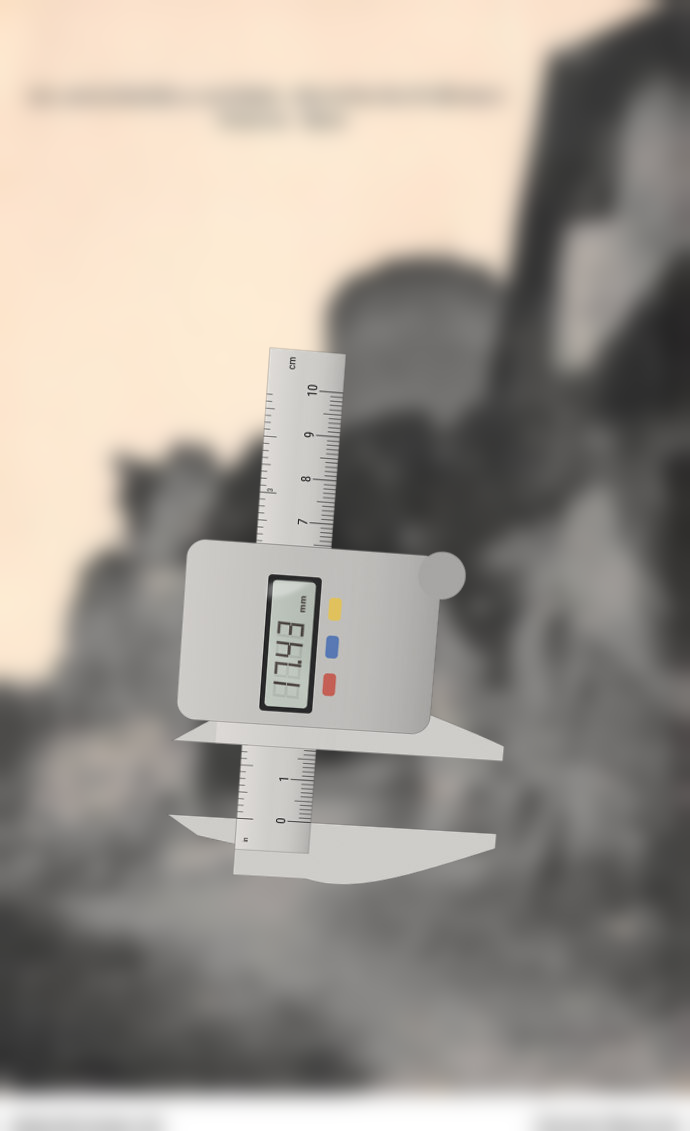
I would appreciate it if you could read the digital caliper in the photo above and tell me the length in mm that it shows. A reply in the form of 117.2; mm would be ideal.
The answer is 17.43; mm
